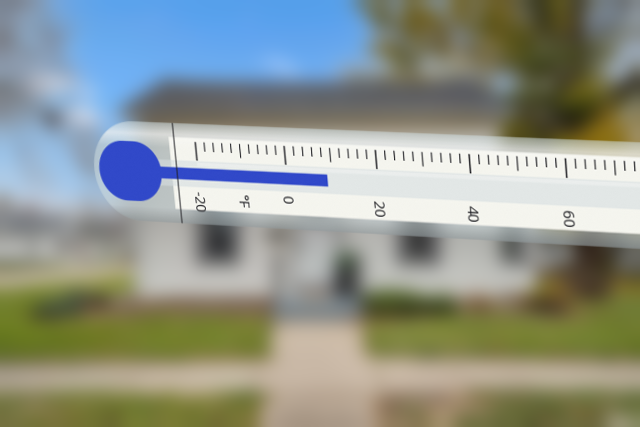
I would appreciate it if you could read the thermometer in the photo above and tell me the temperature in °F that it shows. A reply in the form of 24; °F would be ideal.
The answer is 9; °F
